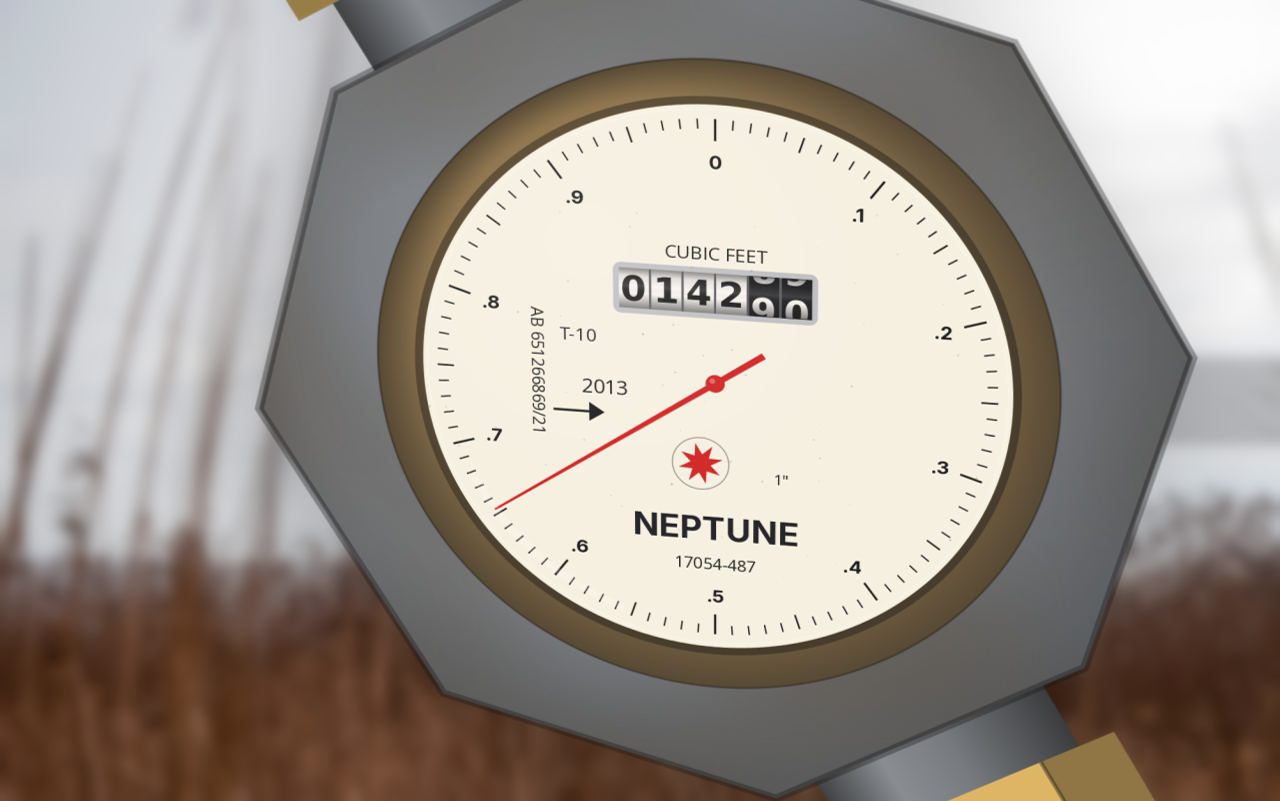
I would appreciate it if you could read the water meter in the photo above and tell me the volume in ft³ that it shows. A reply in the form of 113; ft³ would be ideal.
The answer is 14289.65; ft³
